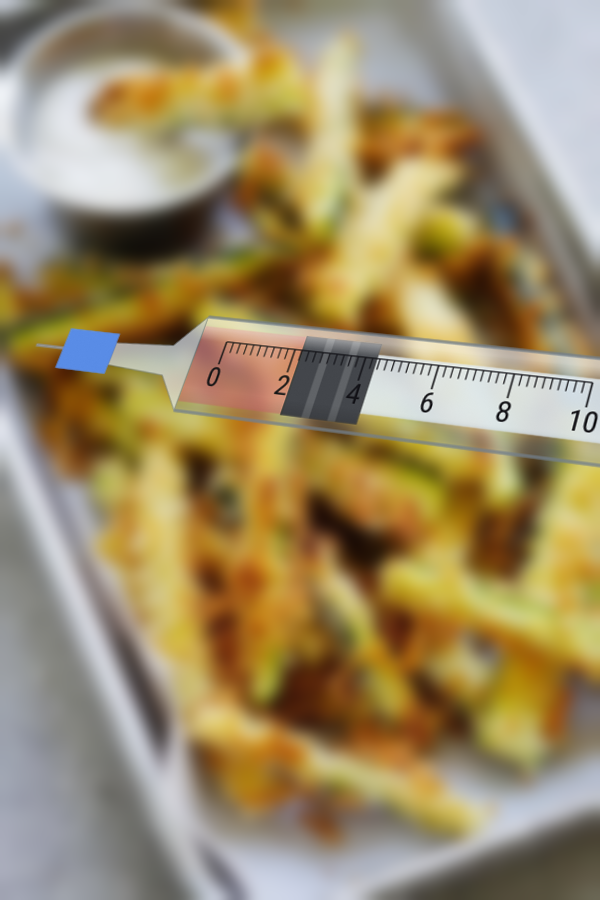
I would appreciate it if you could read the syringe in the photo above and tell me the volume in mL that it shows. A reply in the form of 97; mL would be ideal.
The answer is 2.2; mL
